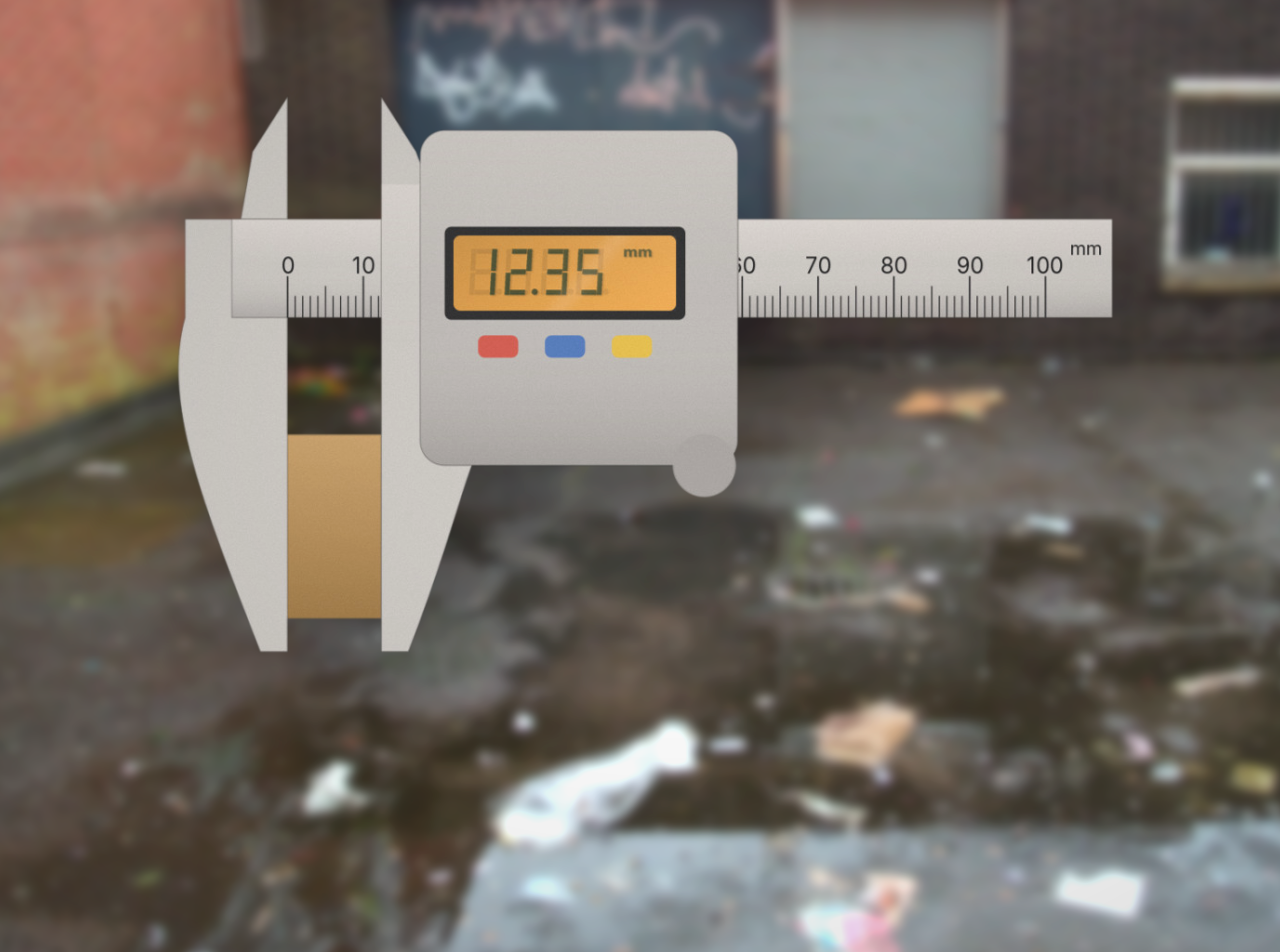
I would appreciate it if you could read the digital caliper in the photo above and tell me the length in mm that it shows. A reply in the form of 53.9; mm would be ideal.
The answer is 12.35; mm
